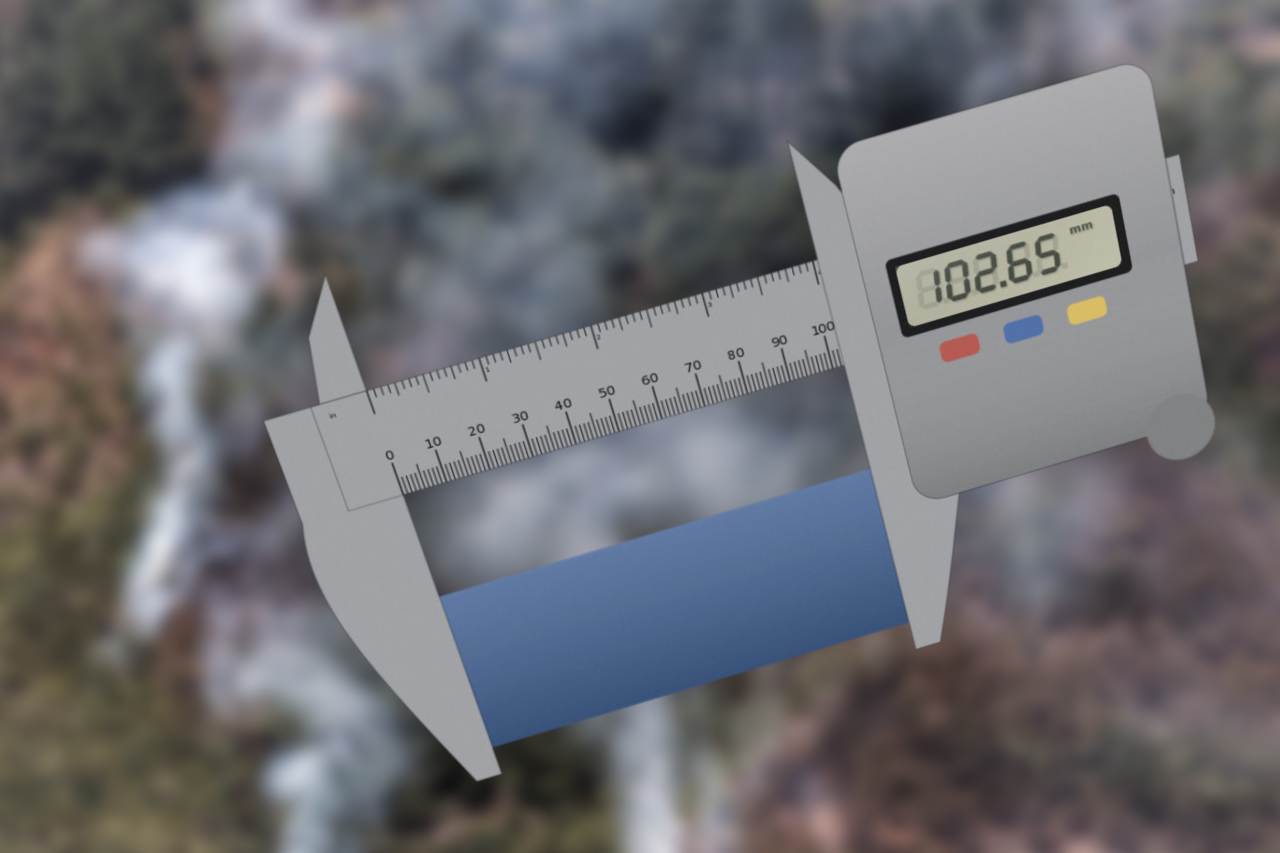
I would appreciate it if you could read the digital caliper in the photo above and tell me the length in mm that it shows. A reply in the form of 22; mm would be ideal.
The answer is 102.65; mm
